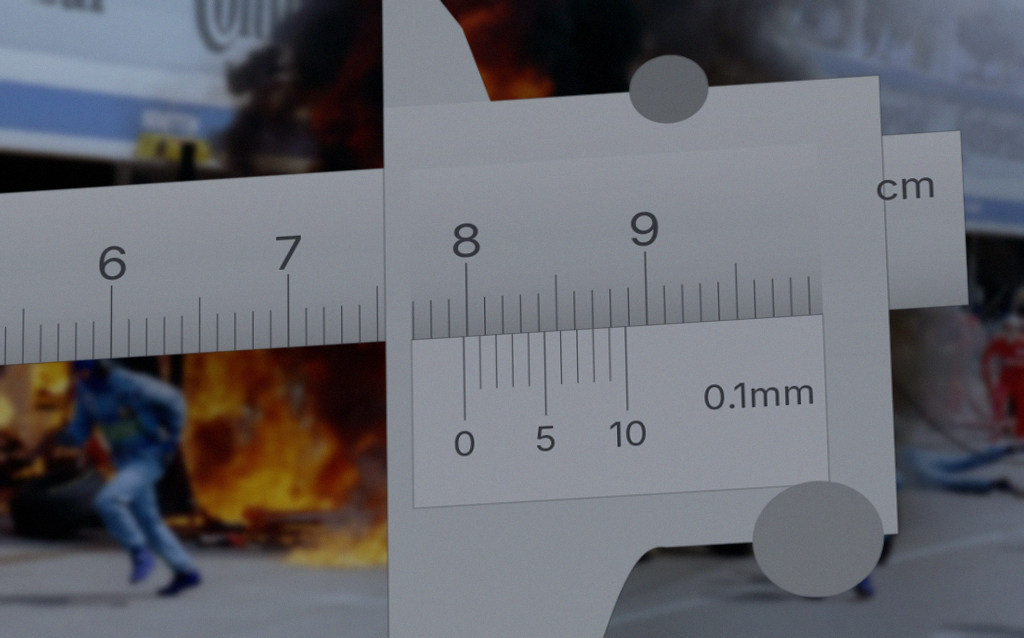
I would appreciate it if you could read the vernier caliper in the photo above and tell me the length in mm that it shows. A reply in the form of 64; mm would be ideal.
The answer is 79.8; mm
